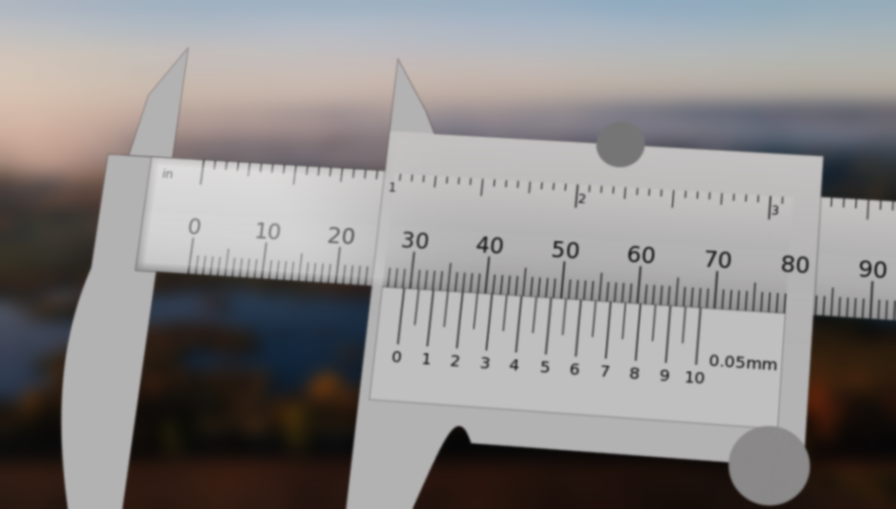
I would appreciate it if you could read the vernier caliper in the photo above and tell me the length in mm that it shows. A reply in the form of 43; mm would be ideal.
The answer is 29.2; mm
